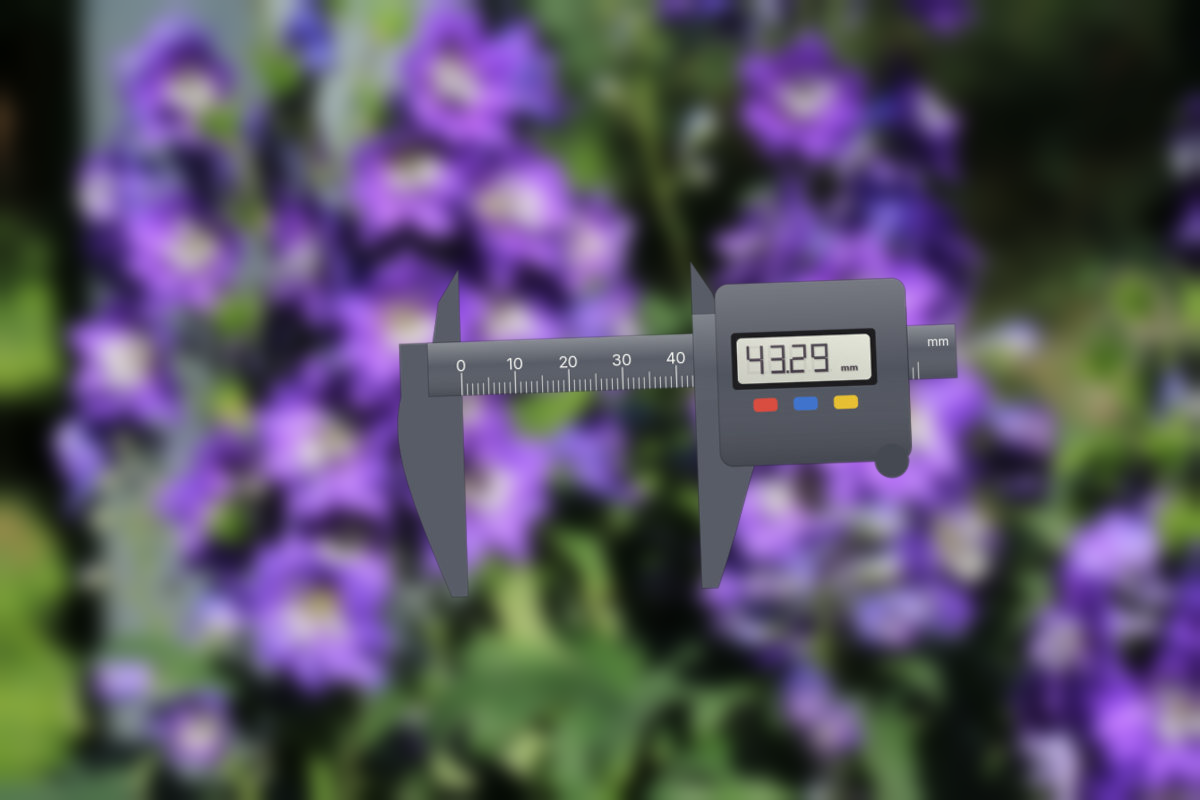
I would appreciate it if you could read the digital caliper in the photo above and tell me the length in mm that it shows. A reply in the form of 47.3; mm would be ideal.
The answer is 43.29; mm
